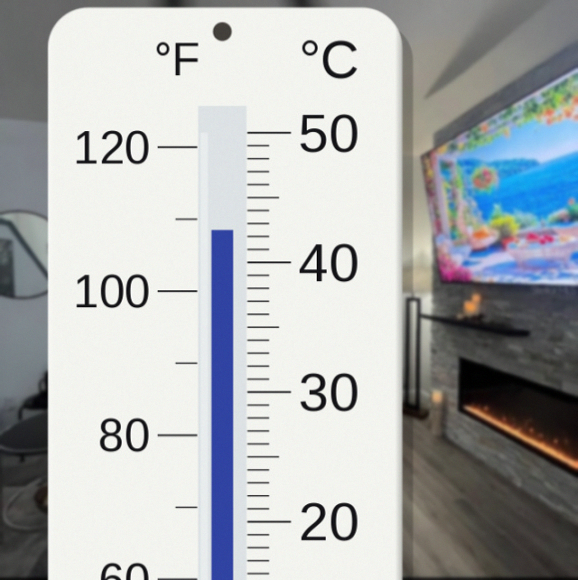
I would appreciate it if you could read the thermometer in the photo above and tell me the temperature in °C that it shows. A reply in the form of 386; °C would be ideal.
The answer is 42.5; °C
